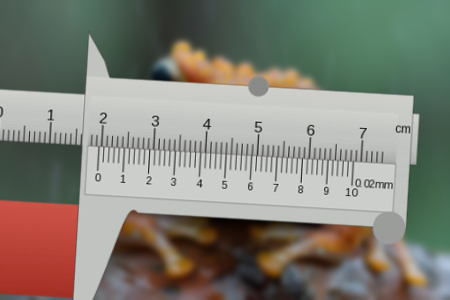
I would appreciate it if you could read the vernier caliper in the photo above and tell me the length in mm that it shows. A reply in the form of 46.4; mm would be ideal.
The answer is 19.5; mm
